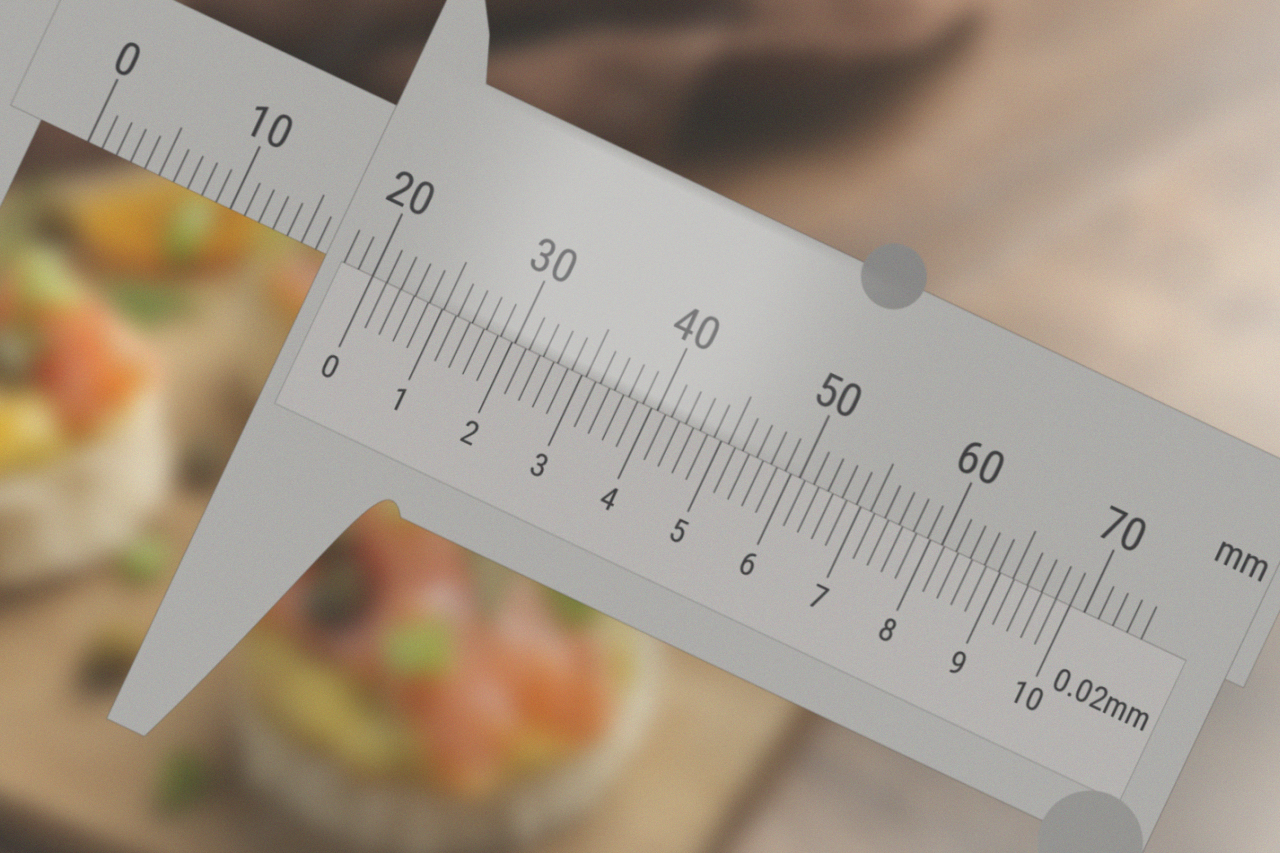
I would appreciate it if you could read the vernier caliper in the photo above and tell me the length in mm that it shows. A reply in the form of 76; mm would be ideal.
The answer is 20.0; mm
